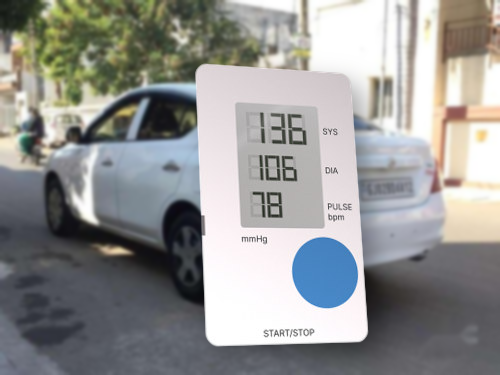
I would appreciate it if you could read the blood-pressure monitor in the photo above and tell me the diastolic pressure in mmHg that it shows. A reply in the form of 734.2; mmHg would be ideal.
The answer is 106; mmHg
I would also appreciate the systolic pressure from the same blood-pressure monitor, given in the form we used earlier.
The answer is 136; mmHg
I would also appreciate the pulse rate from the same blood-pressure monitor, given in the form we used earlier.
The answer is 78; bpm
